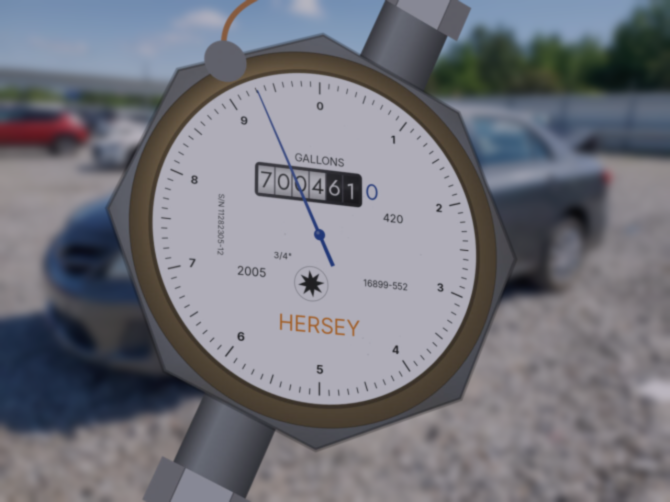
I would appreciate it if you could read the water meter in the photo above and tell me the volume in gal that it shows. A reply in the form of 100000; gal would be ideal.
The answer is 7004609.3; gal
